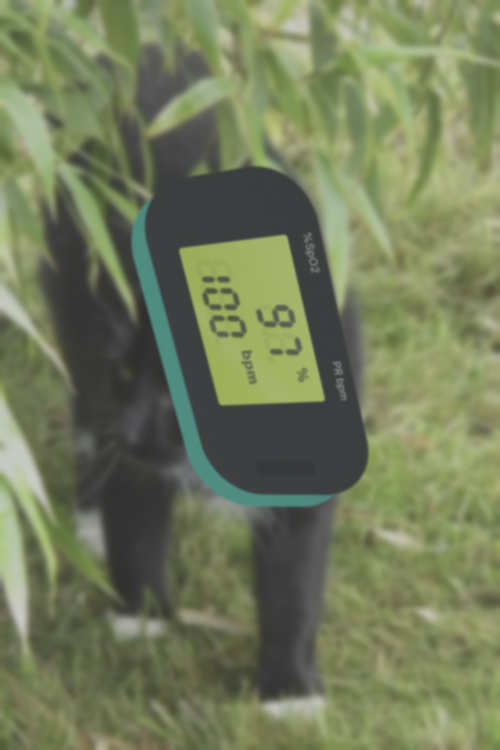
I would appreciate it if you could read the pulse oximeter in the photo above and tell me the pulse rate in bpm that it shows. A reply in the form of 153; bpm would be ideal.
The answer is 100; bpm
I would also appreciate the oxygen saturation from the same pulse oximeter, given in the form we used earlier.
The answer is 97; %
